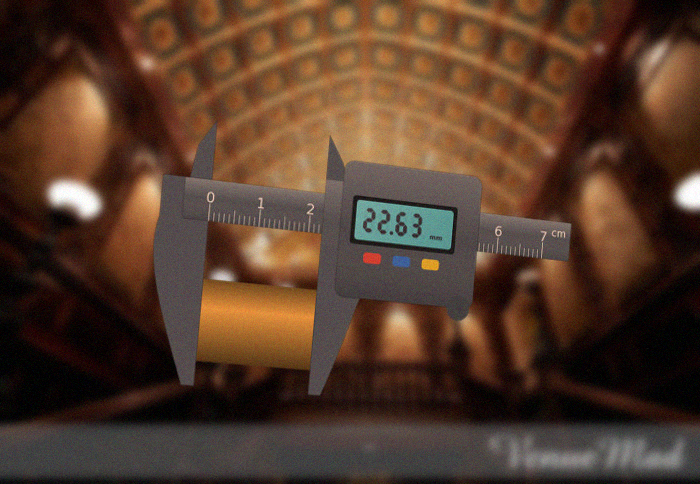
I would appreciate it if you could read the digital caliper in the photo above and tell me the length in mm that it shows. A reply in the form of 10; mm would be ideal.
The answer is 22.63; mm
